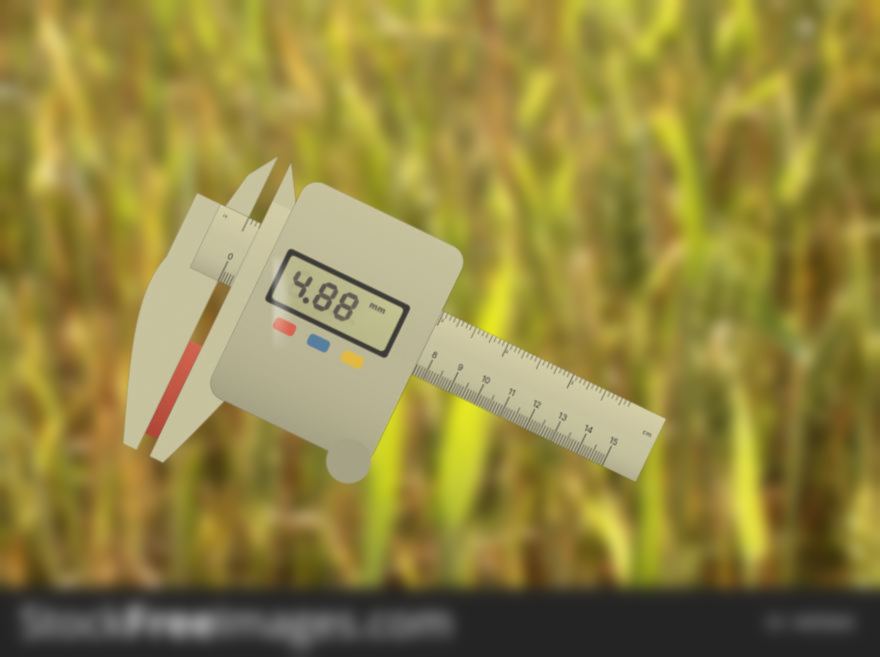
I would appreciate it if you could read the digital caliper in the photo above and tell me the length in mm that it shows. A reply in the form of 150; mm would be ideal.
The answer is 4.88; mm
